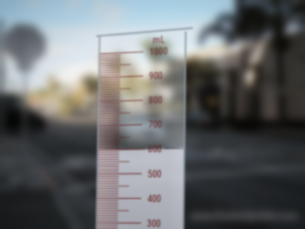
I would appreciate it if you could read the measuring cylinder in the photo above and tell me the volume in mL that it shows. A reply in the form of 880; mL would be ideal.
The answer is 600; mL
